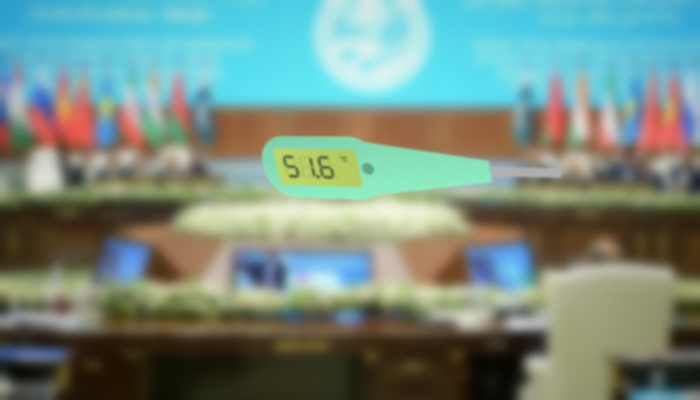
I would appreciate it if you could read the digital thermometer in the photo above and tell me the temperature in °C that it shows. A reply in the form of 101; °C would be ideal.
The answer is 51.6; °C
